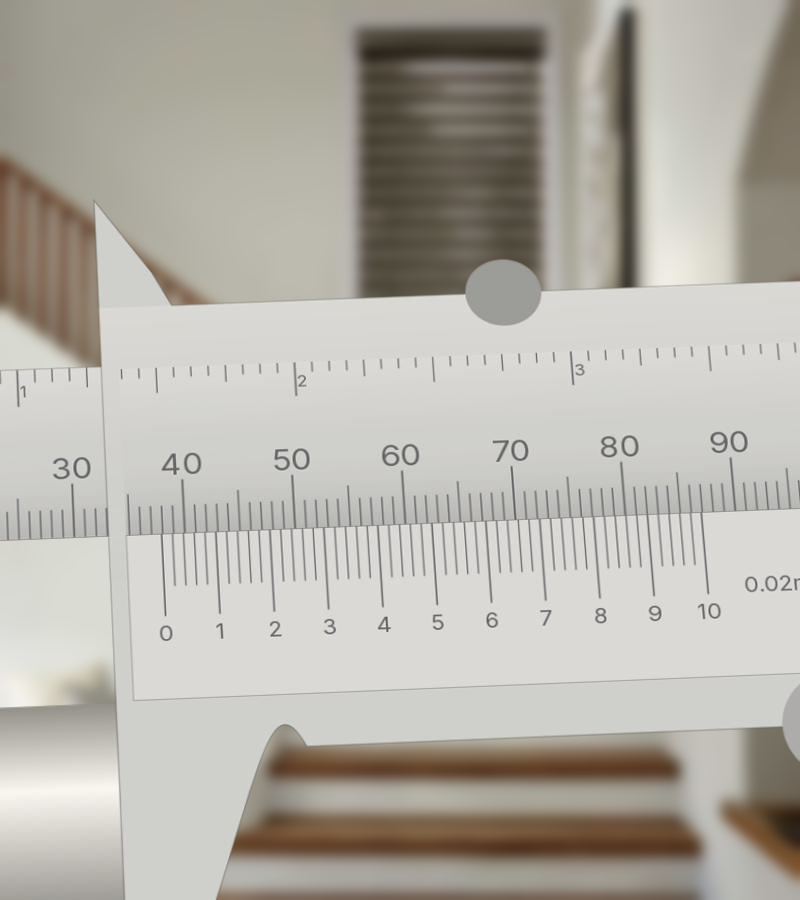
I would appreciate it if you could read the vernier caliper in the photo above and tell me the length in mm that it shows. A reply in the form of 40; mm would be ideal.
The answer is 37.9; mm
